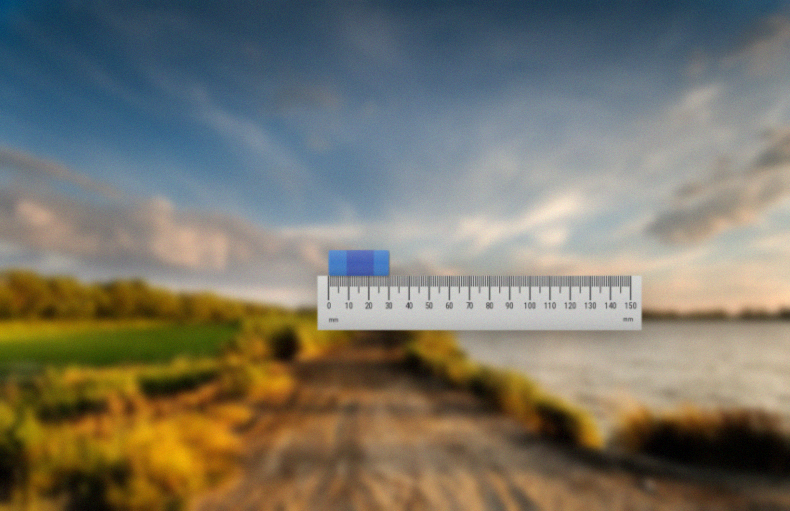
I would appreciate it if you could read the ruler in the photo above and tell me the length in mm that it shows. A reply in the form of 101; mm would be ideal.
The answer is 30; mm
